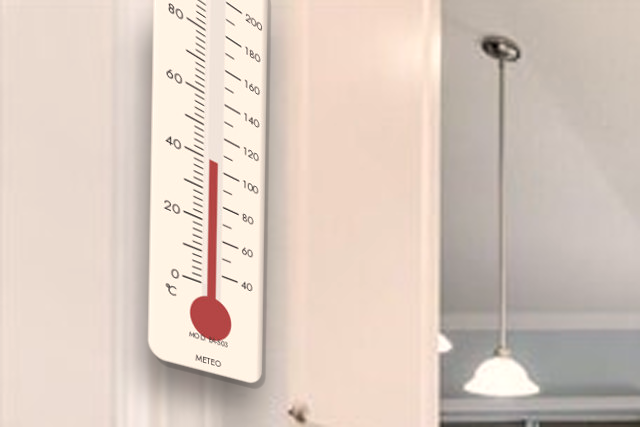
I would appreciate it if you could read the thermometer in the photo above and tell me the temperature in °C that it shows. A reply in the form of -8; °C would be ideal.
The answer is 40; °C
